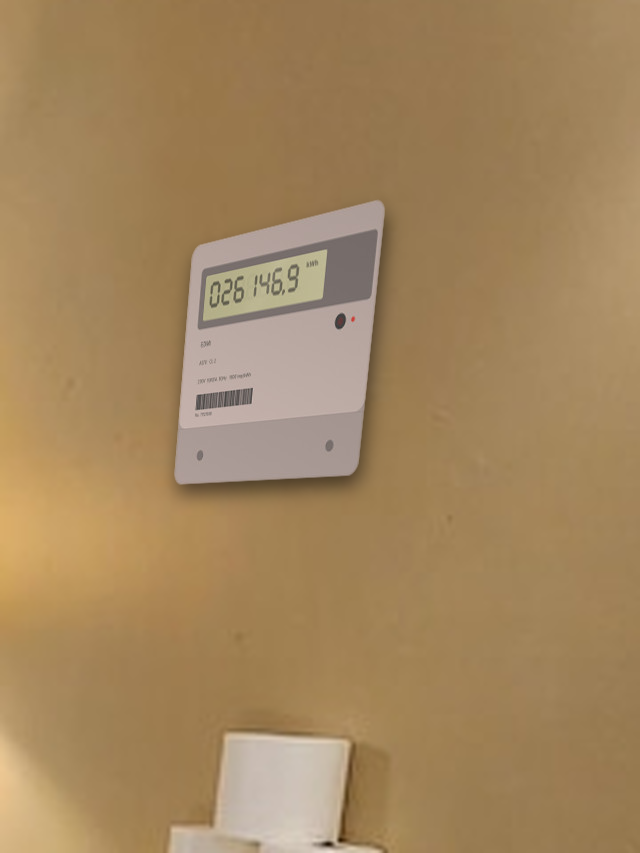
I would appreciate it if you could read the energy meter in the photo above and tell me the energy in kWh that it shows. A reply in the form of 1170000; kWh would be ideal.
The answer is 26146.9; kWh
